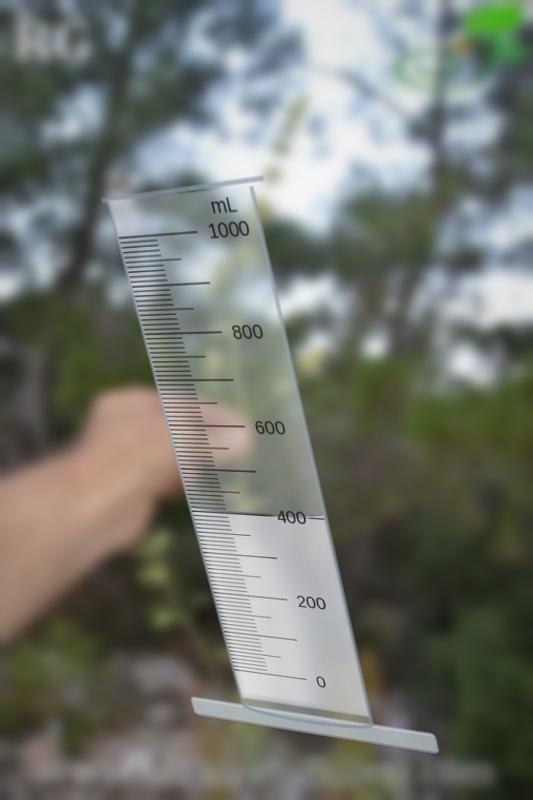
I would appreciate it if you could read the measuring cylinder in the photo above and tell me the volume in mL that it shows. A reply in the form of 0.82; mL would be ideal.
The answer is 400; mL
